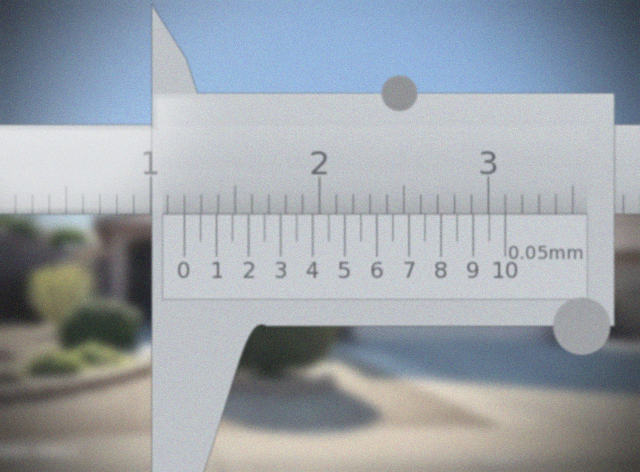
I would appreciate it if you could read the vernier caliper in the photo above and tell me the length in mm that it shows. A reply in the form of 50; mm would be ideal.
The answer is 12.0; mm
